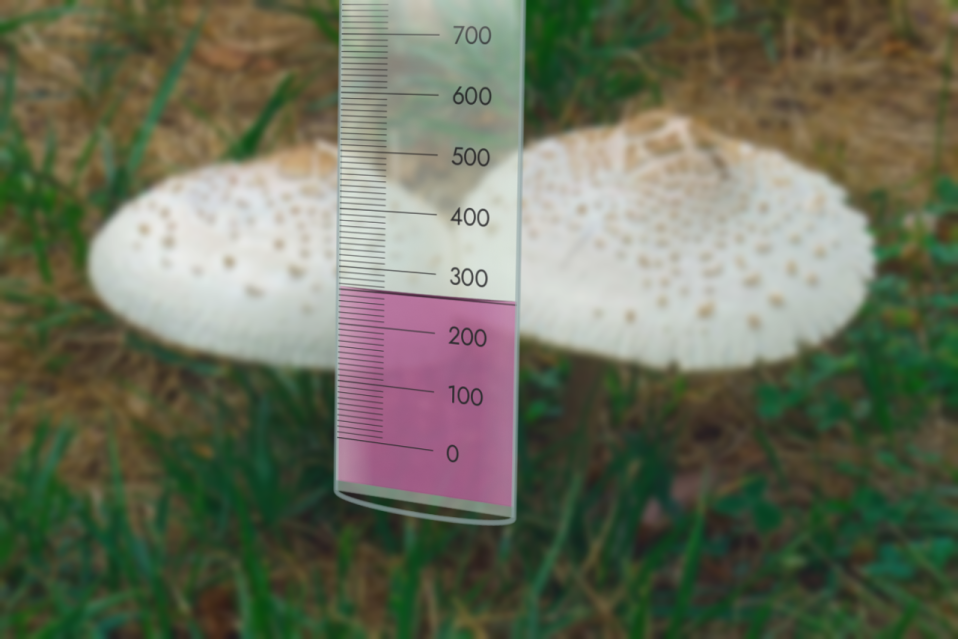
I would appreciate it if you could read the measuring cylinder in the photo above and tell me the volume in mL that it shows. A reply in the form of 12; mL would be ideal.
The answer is 260; mL
